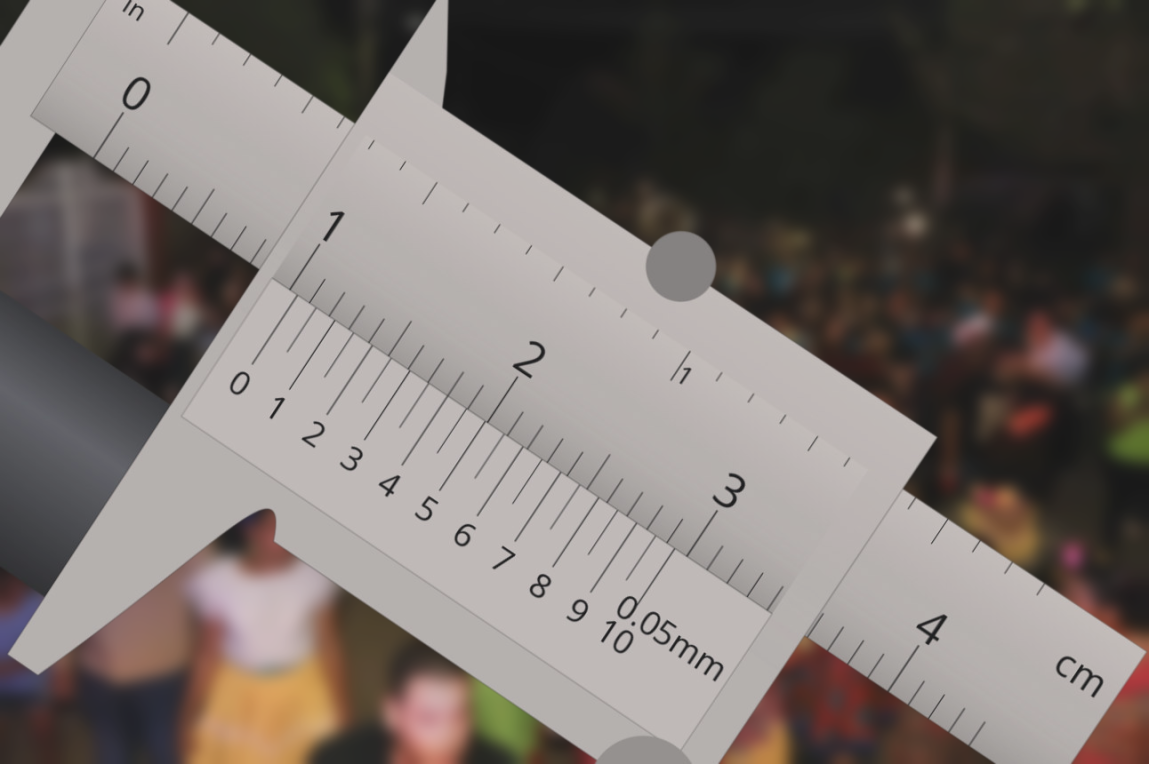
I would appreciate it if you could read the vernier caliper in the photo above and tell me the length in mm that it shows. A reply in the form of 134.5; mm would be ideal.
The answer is 10.40; mm
